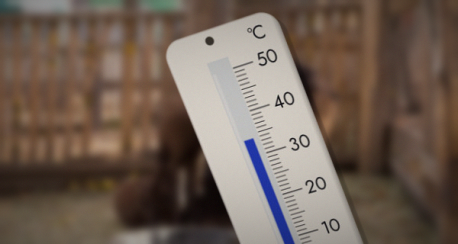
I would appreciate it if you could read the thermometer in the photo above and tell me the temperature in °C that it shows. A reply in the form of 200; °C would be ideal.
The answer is 34; °C
